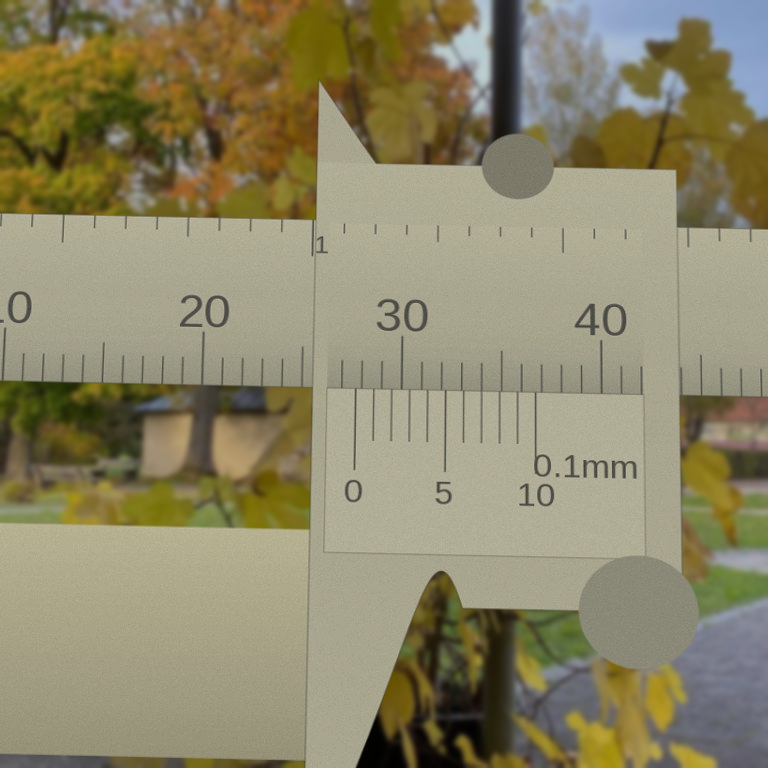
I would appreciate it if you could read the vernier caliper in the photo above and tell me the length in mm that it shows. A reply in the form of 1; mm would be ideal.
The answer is 27.7; mm
